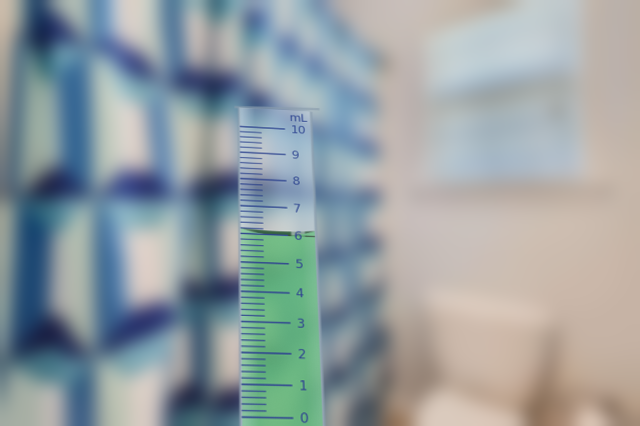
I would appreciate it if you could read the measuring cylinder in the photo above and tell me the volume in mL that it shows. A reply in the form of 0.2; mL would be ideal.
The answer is 6; mL
